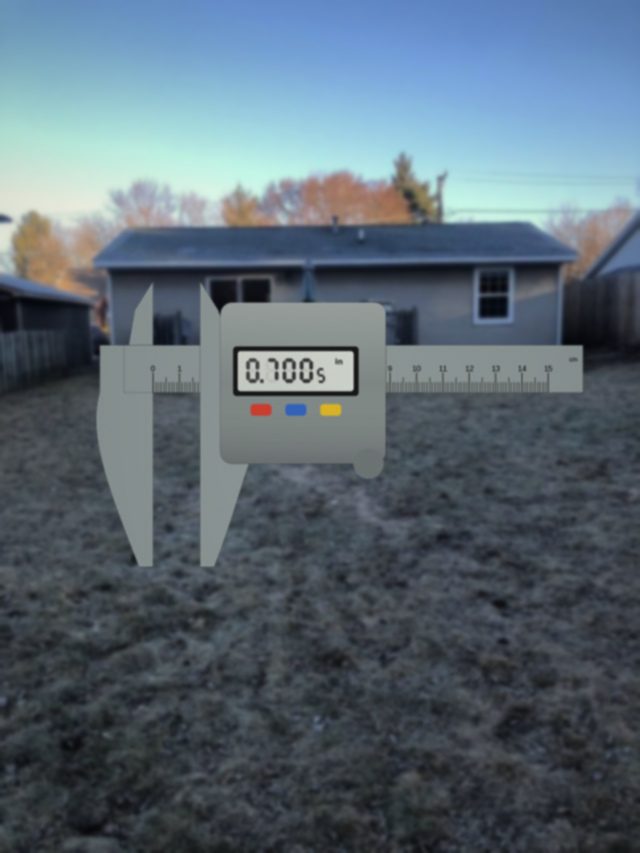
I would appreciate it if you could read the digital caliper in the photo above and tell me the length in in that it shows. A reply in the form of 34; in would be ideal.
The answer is 0.7005; in
